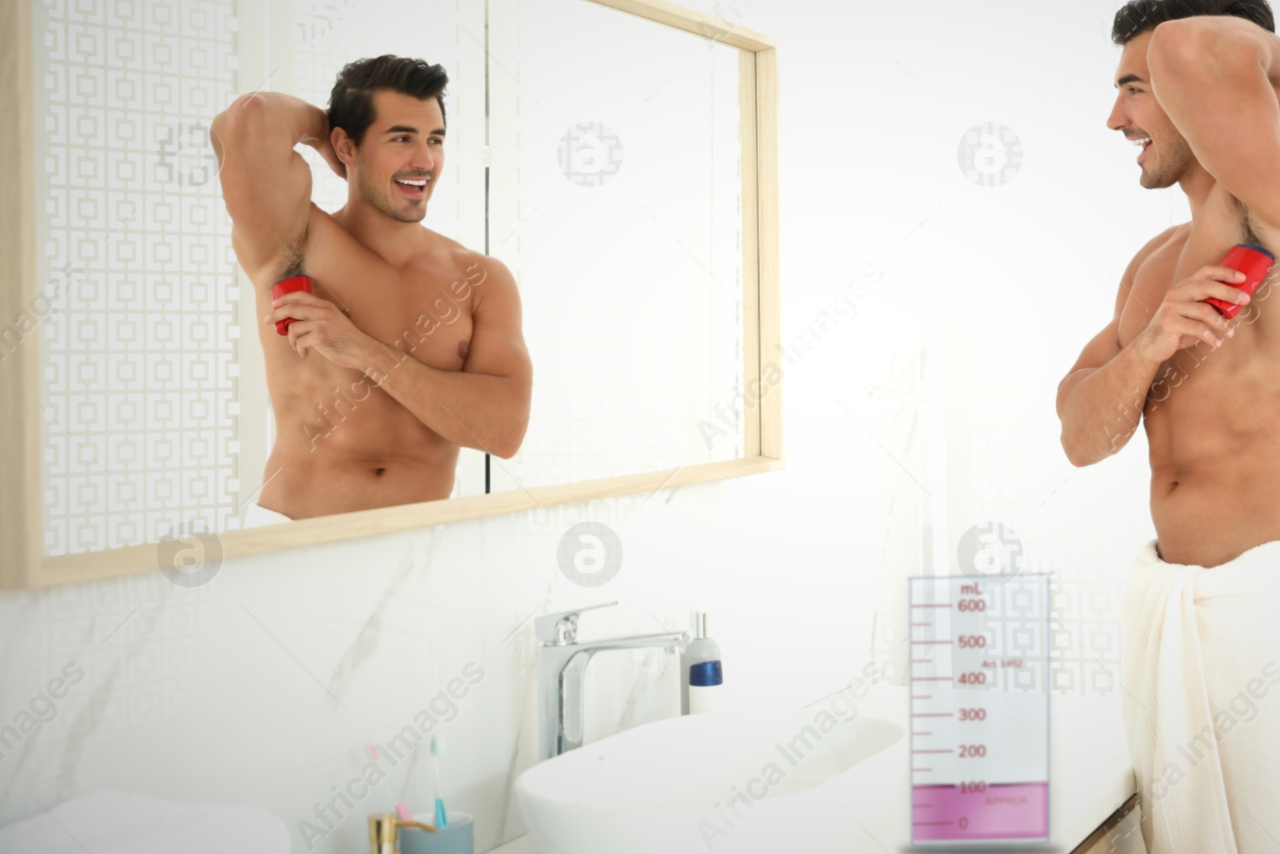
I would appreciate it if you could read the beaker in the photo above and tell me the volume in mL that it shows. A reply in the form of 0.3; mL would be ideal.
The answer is 100; mL
